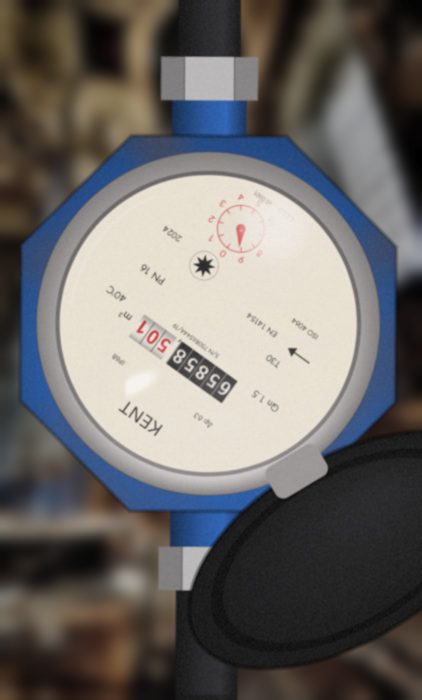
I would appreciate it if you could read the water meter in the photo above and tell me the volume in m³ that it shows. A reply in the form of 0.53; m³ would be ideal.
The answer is 65858.5009; m³
